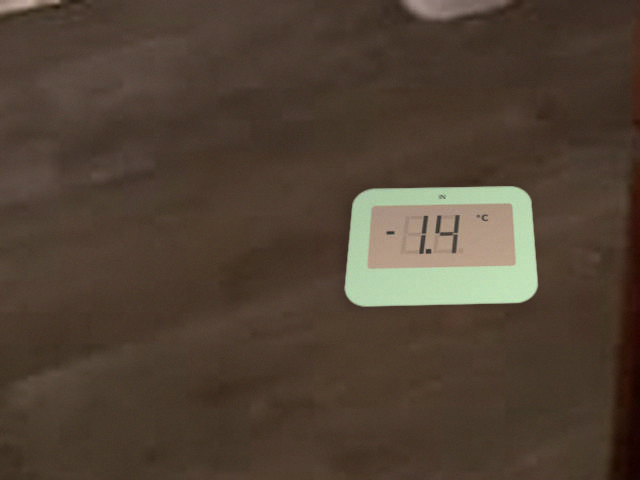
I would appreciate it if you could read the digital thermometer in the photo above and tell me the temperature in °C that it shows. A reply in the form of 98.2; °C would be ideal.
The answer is -1.4; °C
